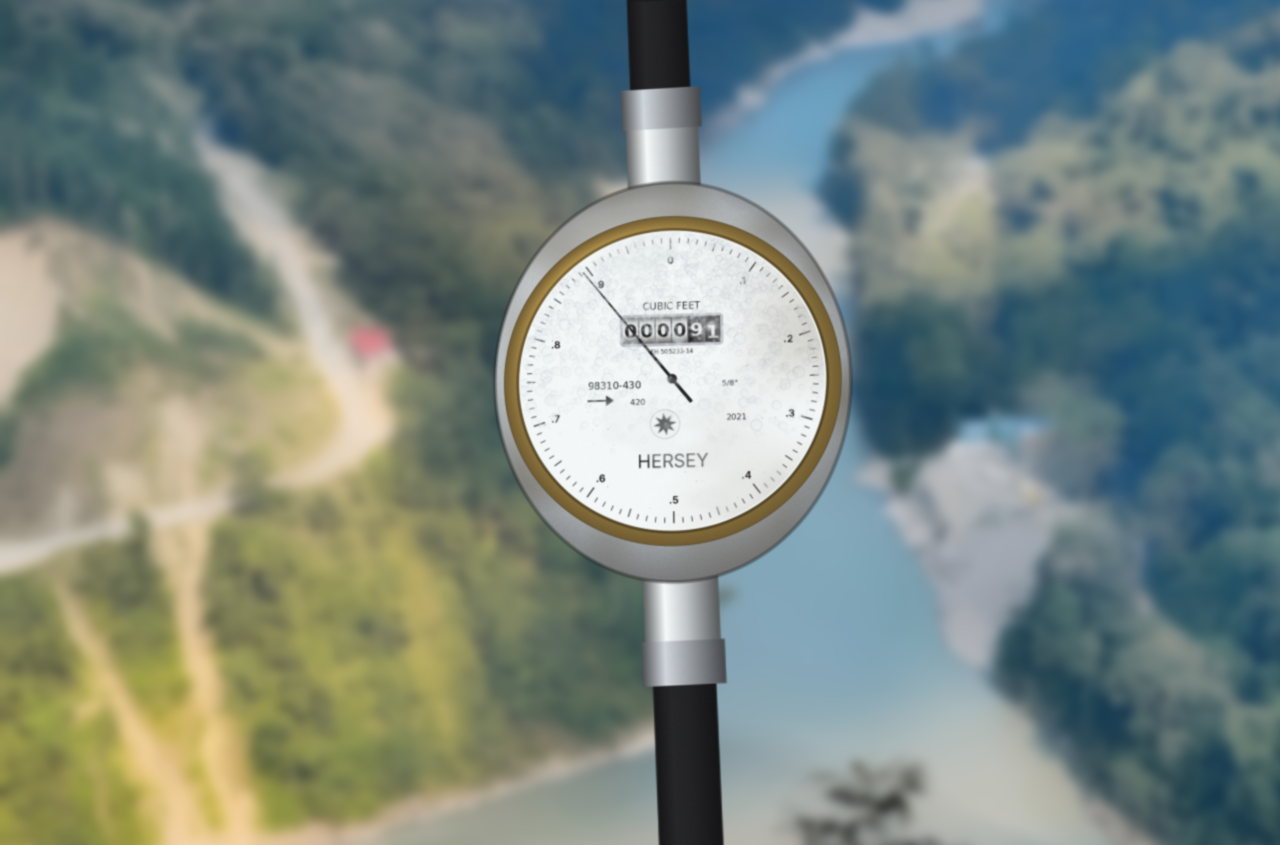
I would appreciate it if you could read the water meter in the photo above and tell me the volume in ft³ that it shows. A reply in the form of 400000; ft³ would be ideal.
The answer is 90.89; ft³
